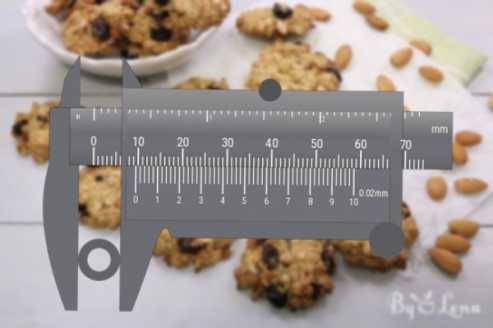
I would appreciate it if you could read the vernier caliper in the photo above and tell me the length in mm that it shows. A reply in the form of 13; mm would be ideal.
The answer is 9.5; mm
